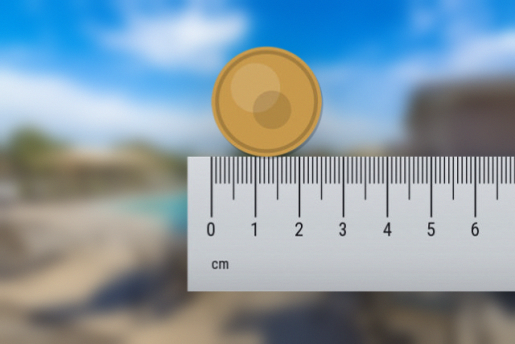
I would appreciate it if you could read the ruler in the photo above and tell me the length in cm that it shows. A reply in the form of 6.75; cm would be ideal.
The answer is 2.5; cm
